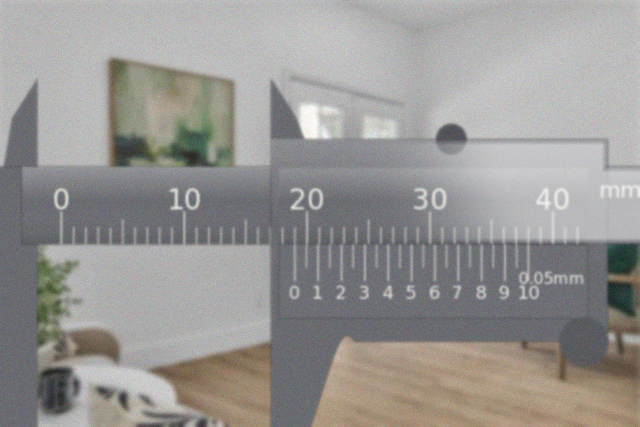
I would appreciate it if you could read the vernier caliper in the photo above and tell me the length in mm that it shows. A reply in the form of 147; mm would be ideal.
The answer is 19.0; mm
